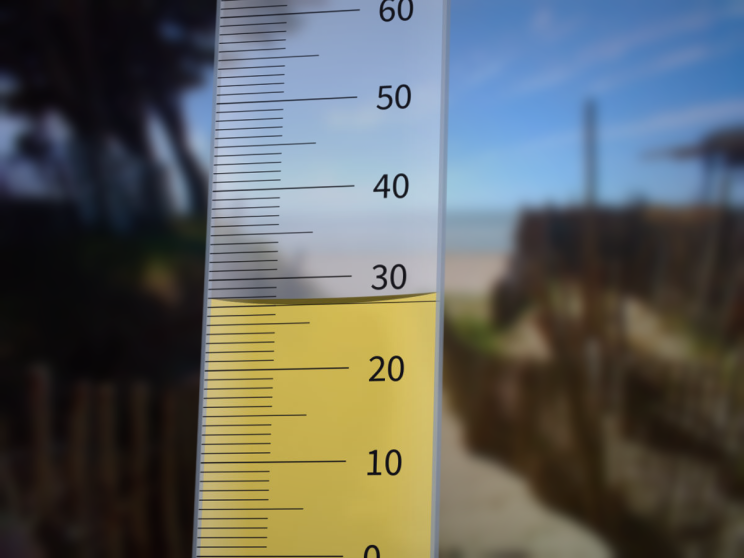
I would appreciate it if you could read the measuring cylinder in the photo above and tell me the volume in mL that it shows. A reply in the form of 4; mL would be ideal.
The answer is 27; mL
